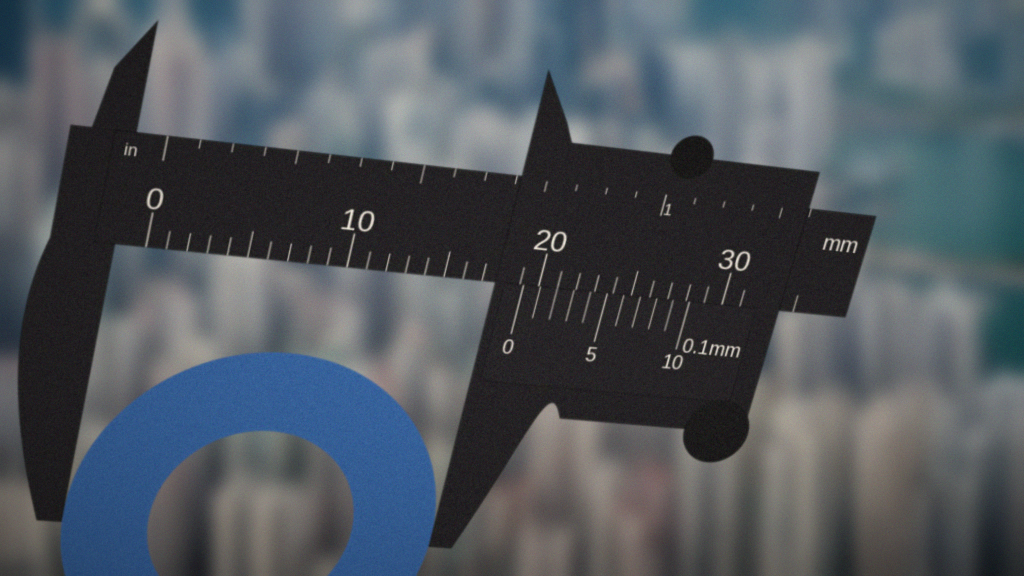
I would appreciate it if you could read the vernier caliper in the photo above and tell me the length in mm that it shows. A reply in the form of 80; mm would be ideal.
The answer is 19.2; mm
